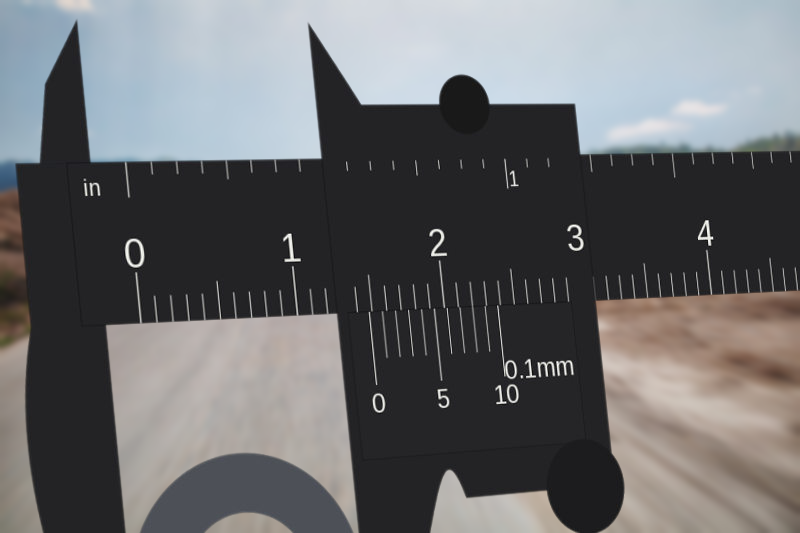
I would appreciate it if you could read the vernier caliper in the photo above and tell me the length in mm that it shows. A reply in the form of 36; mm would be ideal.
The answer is 14.8; mm
